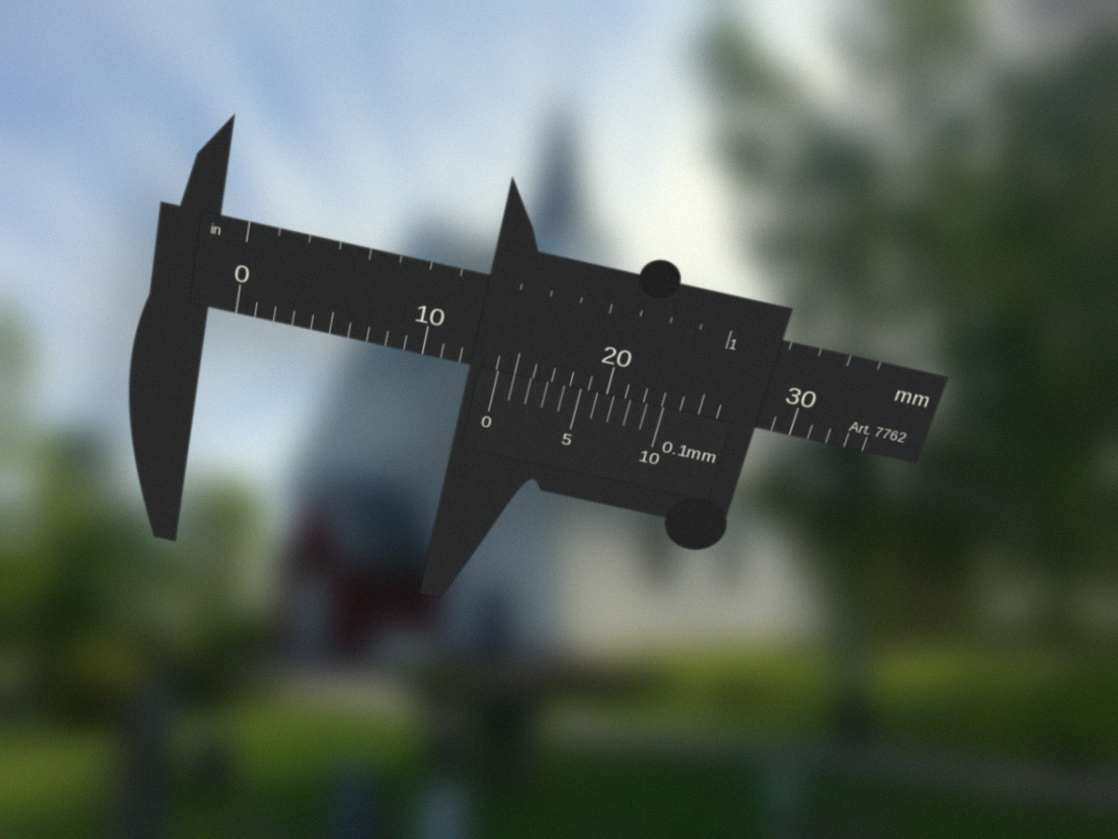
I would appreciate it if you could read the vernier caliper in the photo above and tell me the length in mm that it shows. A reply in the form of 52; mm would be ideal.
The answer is 14.1; mm
